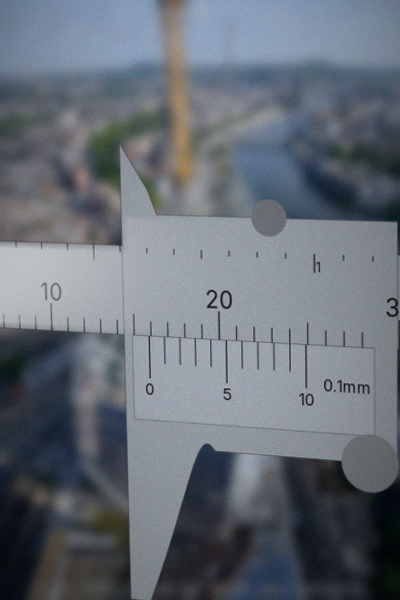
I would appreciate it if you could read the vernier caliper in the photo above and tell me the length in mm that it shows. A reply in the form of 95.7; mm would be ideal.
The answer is 15.9; mm
